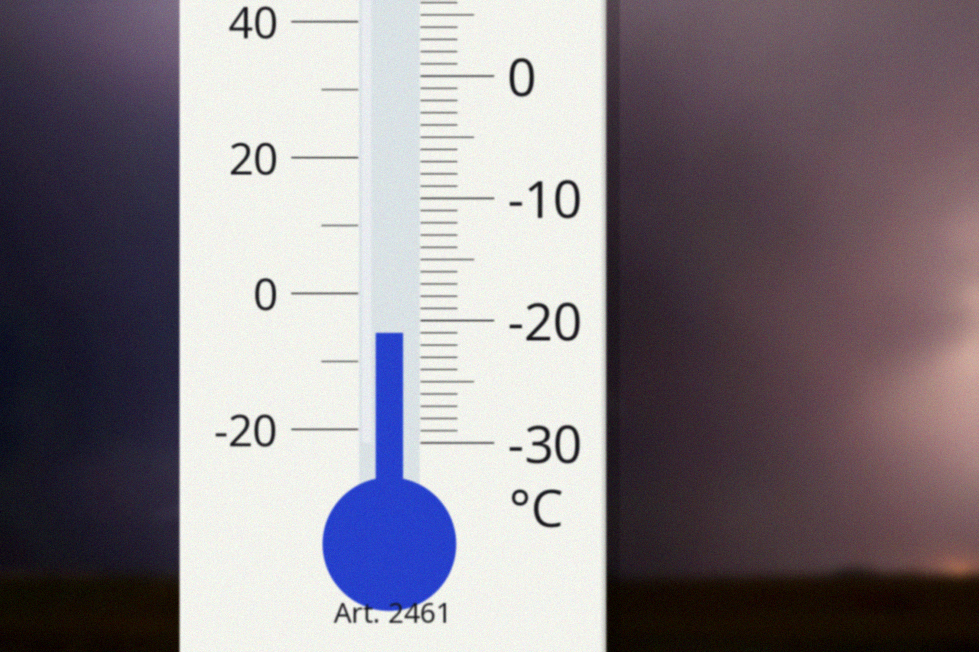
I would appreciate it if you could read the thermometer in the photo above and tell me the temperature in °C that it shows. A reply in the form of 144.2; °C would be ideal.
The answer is -21; °C
